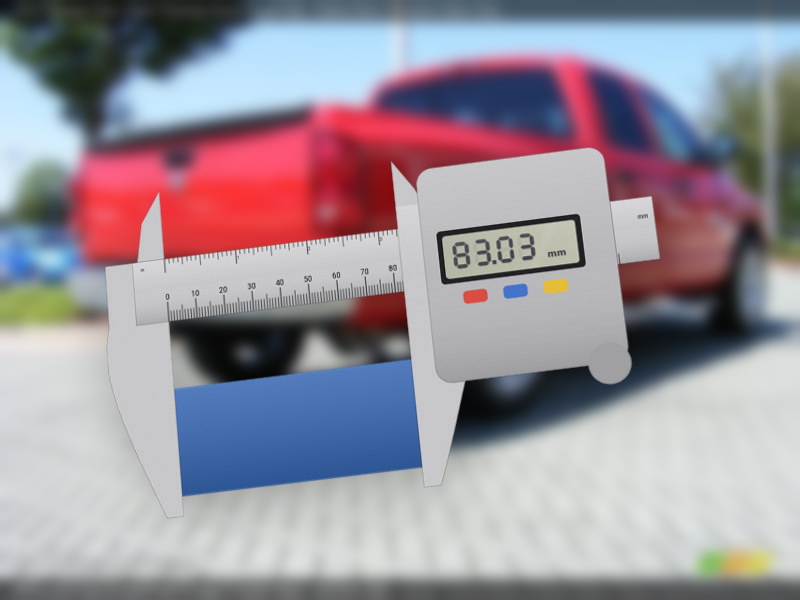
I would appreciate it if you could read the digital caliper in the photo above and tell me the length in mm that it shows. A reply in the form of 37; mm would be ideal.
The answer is 83.03; mm
